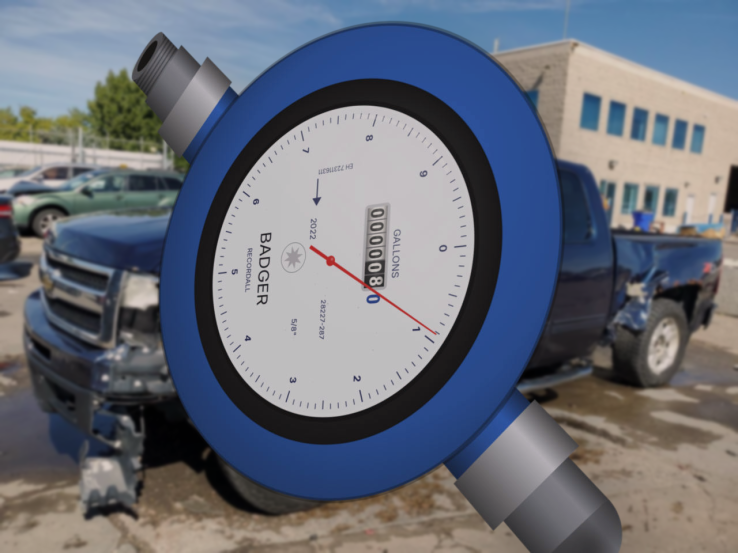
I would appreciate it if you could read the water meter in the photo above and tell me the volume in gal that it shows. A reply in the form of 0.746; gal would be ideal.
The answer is 80.9; gal
